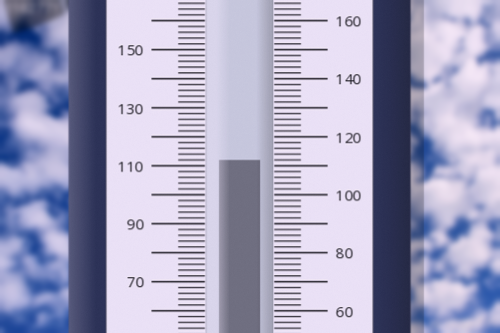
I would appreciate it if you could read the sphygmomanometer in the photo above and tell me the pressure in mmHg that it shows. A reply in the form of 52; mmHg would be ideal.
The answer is 112; mmHg
